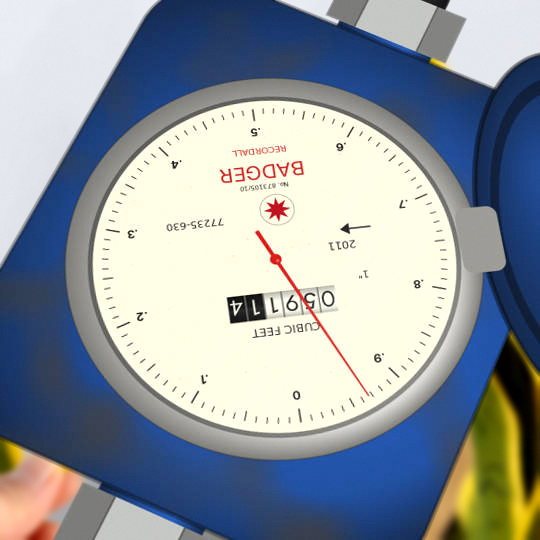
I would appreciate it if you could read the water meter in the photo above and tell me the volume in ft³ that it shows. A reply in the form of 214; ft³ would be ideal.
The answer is 59113.93; ft³
